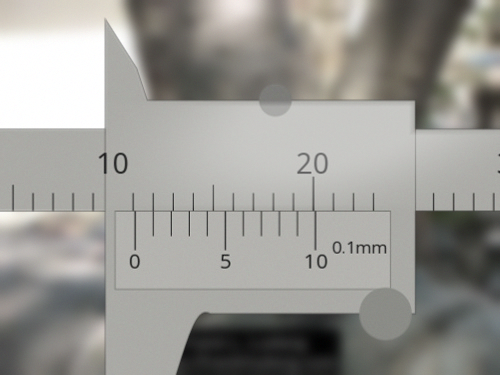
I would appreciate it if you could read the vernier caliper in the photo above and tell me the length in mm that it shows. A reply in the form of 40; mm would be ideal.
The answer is 11.1; mm
